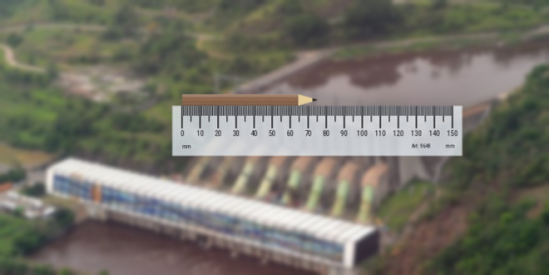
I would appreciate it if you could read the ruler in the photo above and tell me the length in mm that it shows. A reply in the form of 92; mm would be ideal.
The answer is 75; mm
